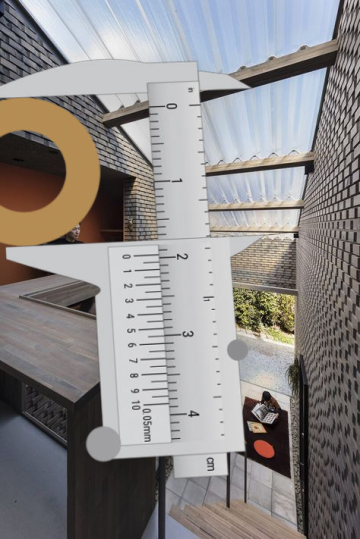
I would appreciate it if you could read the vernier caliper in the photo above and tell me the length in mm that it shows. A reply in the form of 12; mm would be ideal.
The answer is 19.6; mm
